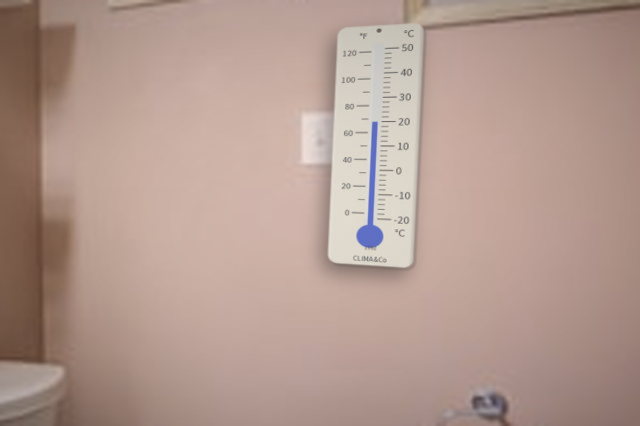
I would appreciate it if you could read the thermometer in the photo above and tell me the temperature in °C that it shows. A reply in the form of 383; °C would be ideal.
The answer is 20; °C
